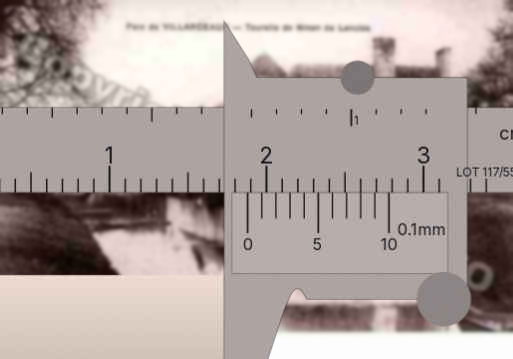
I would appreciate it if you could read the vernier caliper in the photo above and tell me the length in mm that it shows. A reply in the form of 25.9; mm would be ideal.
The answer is 18.8; mm
